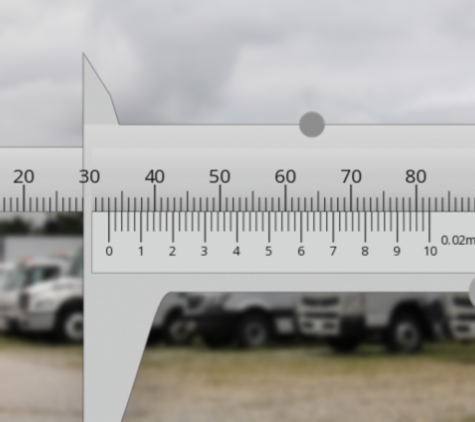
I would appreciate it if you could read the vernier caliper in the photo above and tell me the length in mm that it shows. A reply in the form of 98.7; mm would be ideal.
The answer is 33.0; mm
